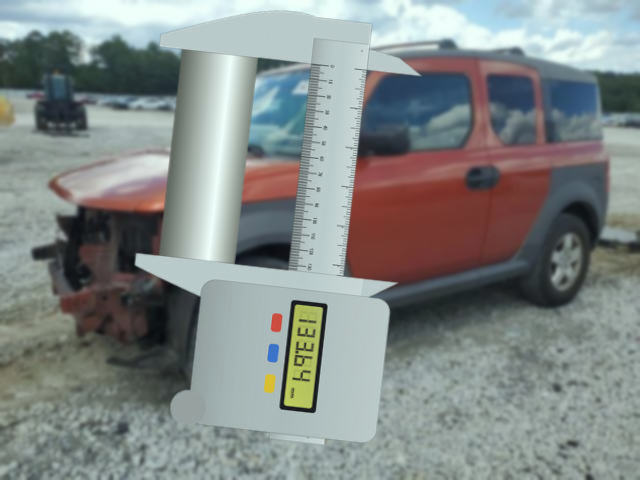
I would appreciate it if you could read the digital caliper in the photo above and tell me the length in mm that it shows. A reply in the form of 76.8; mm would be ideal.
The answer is 133.64; mm
